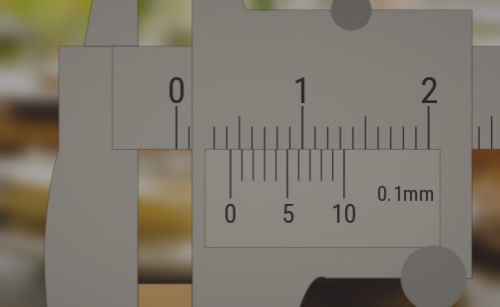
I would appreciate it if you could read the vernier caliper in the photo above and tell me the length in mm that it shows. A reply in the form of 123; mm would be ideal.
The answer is 4.3; mm
